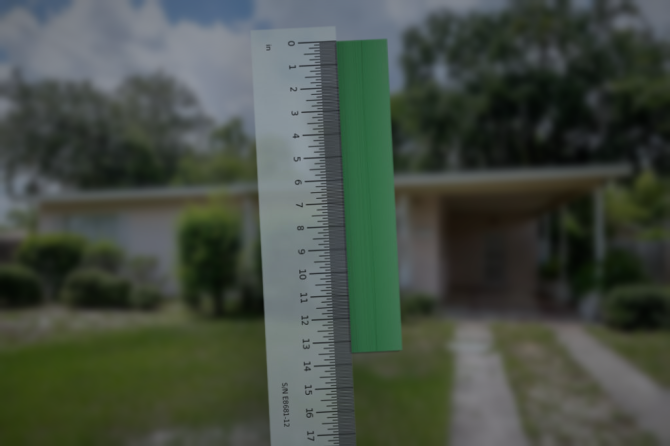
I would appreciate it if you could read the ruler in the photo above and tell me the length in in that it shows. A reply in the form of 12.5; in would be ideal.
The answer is 13.5; in
